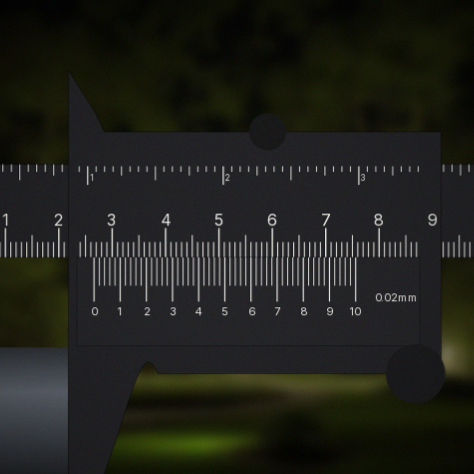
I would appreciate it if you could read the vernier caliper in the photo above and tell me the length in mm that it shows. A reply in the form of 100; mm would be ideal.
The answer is 26.6; mm
